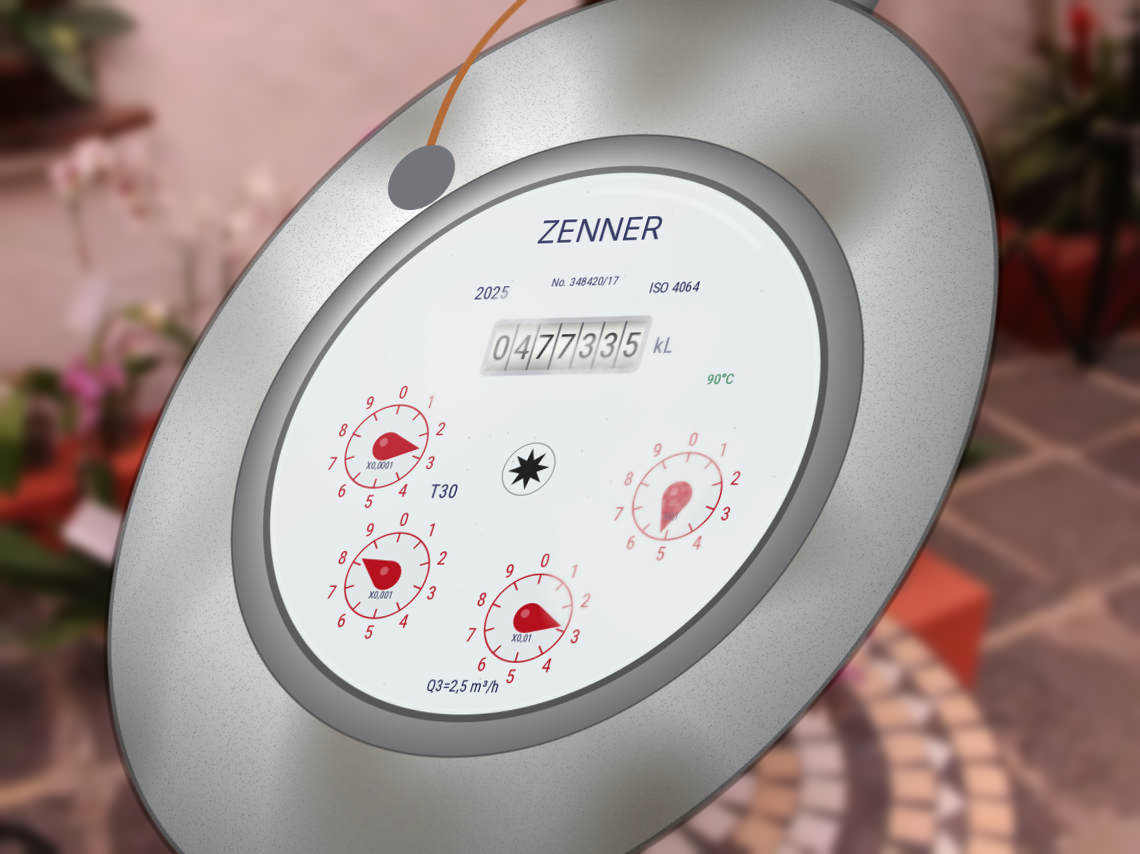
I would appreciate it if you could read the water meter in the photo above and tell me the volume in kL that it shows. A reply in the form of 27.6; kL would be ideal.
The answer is 477335.5282; kL
